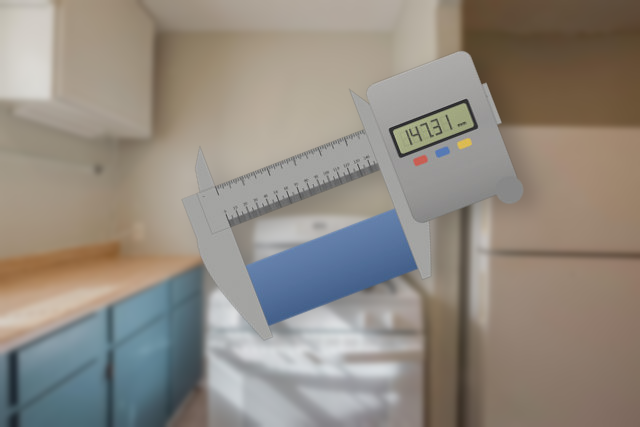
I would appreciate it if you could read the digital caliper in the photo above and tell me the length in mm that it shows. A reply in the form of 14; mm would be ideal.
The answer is 147.31; mm
